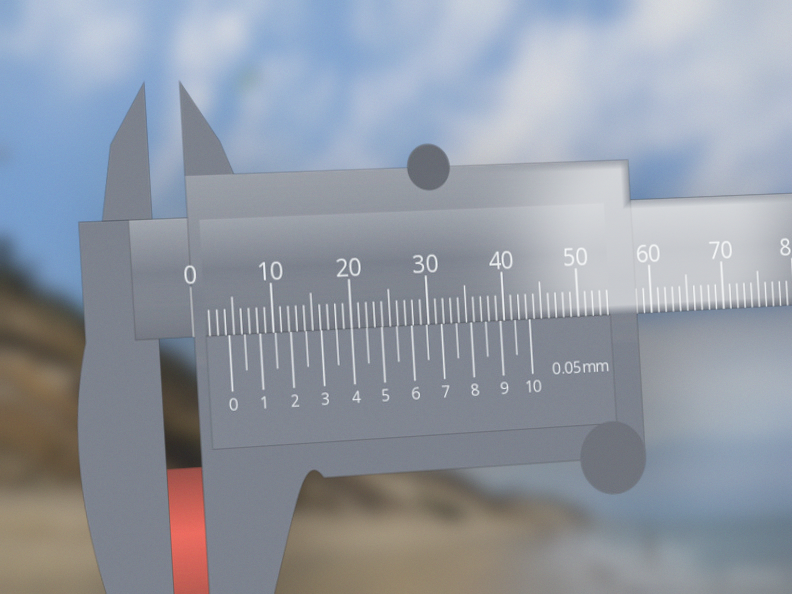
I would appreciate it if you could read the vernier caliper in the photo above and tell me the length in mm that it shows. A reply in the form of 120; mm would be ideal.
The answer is 4.4; mm
